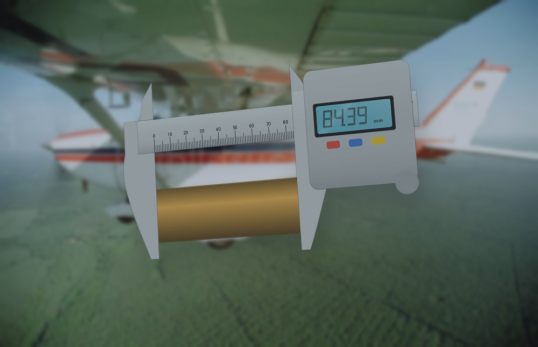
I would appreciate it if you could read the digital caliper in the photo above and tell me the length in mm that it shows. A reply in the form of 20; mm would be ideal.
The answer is 84.39; mm
